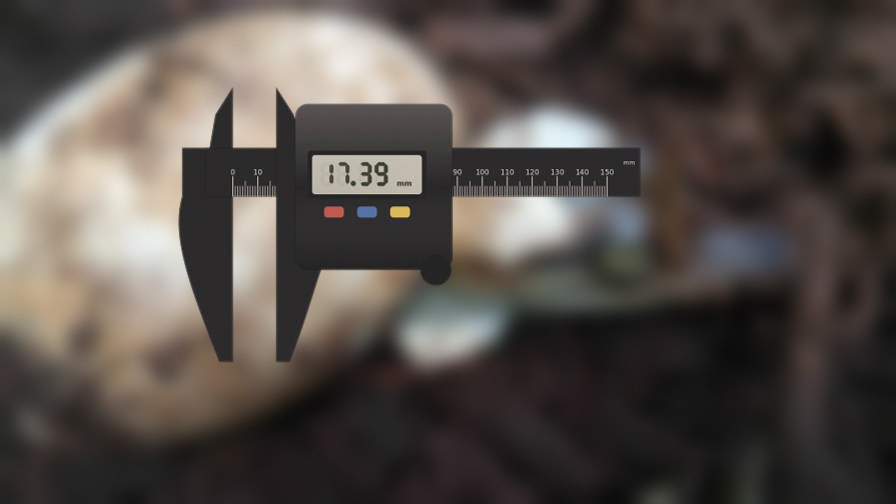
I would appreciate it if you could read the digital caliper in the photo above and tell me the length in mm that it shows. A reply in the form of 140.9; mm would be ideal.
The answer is 17.39; mm
